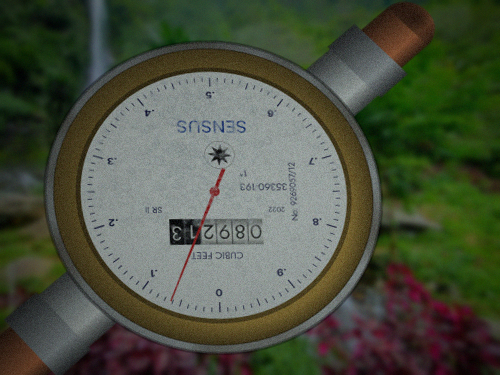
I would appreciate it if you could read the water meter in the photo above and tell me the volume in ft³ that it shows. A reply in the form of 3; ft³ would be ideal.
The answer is 89213.06; ft³
